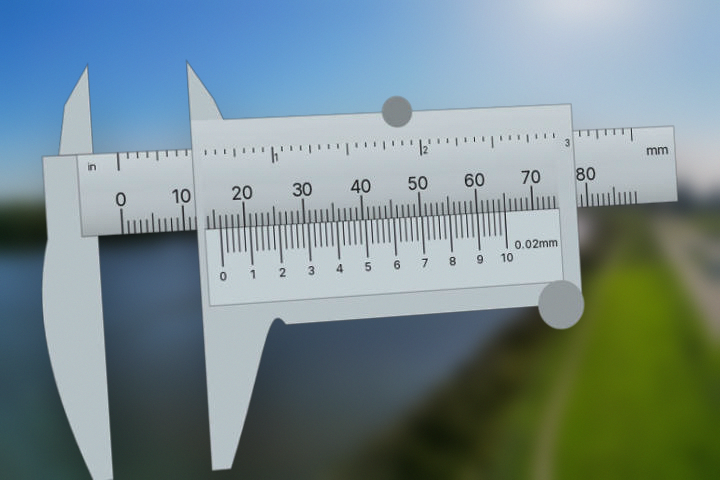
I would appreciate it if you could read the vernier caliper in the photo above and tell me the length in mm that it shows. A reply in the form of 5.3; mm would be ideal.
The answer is 16.0; mm
